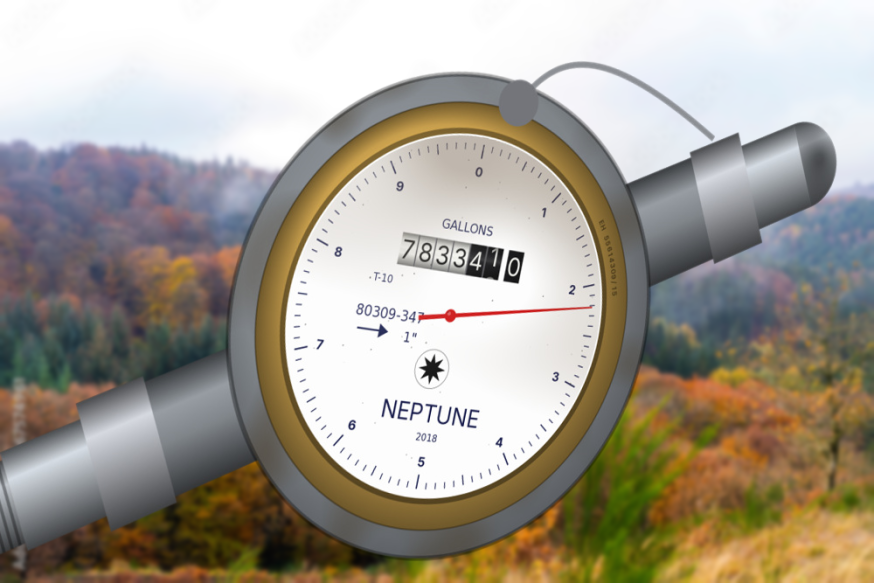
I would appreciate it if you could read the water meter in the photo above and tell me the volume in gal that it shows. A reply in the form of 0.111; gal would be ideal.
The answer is 7833412.2; gal
